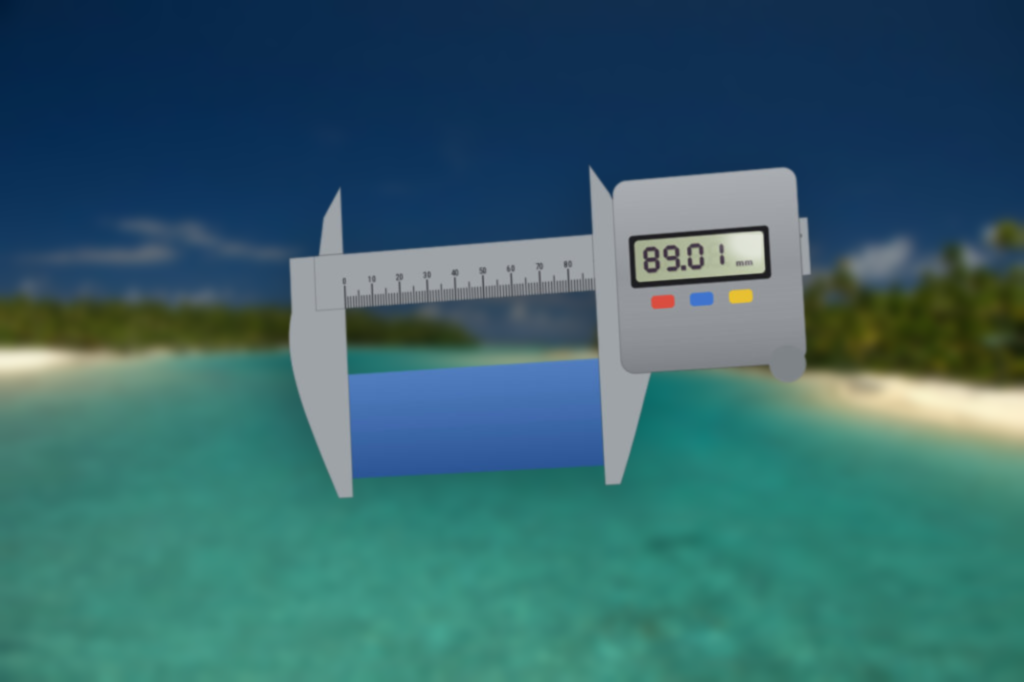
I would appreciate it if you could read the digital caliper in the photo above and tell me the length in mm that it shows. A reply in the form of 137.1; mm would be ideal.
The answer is 89.01; mm
